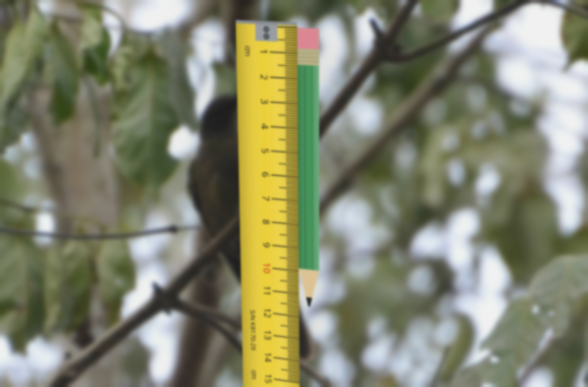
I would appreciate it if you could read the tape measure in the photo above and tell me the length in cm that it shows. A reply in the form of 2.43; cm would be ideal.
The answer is 11.5; cm
